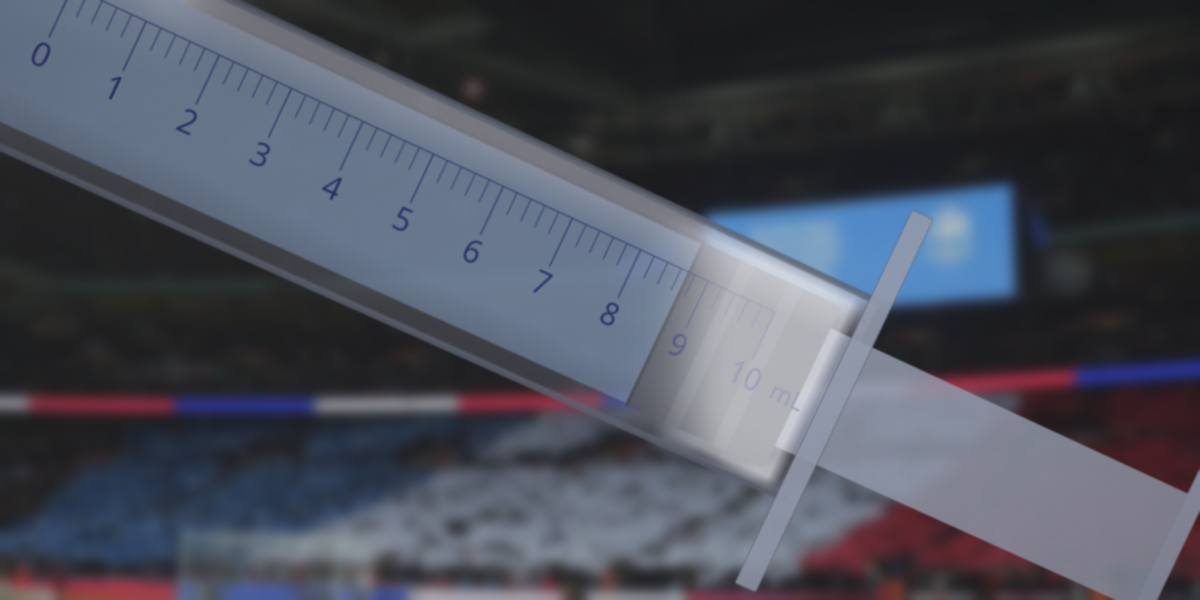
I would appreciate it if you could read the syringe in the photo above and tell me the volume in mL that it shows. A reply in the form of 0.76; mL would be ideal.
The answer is 8.7; mL
